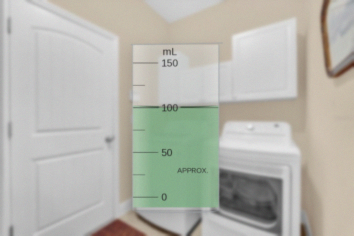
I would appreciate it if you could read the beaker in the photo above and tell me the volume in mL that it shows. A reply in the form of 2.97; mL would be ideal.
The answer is 100; mL
